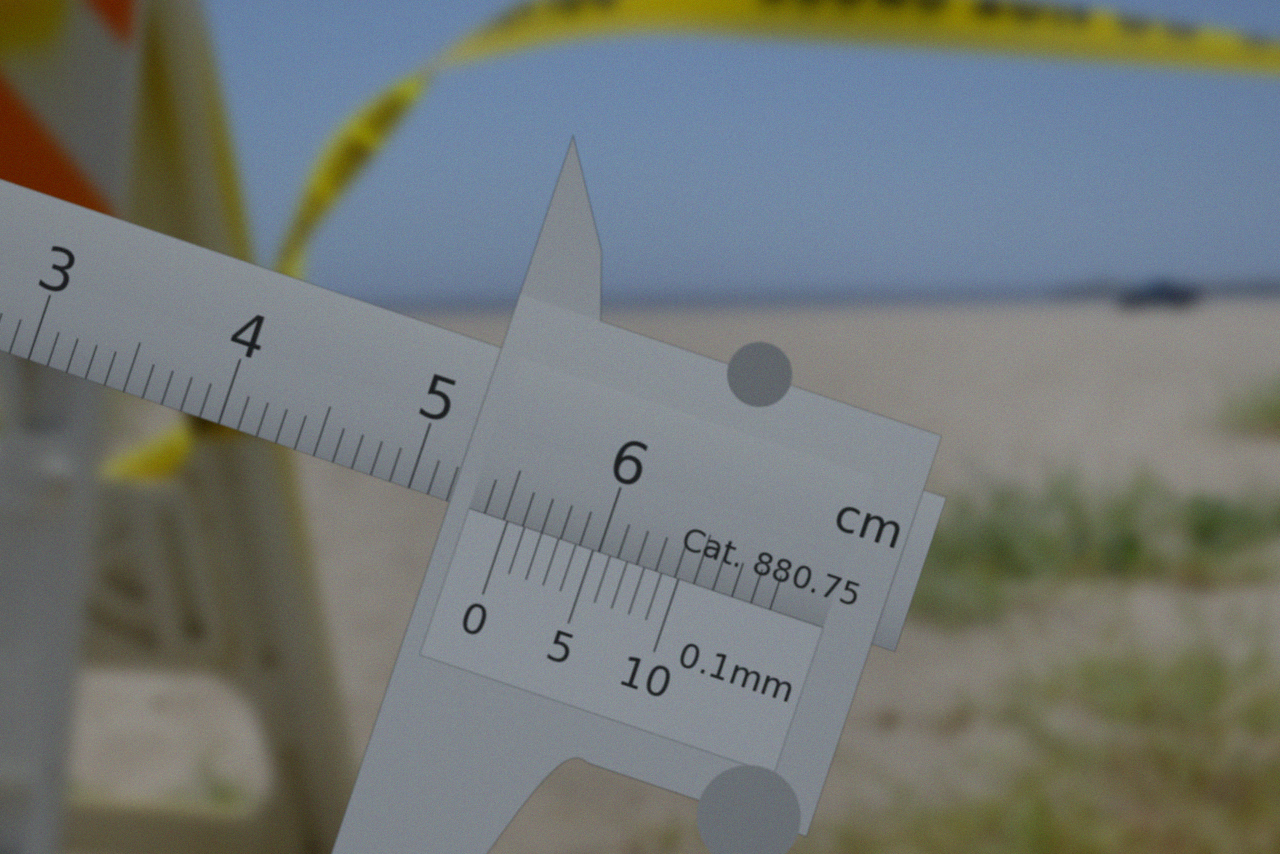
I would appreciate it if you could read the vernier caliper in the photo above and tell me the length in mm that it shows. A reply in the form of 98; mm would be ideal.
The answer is 55.2; mm
